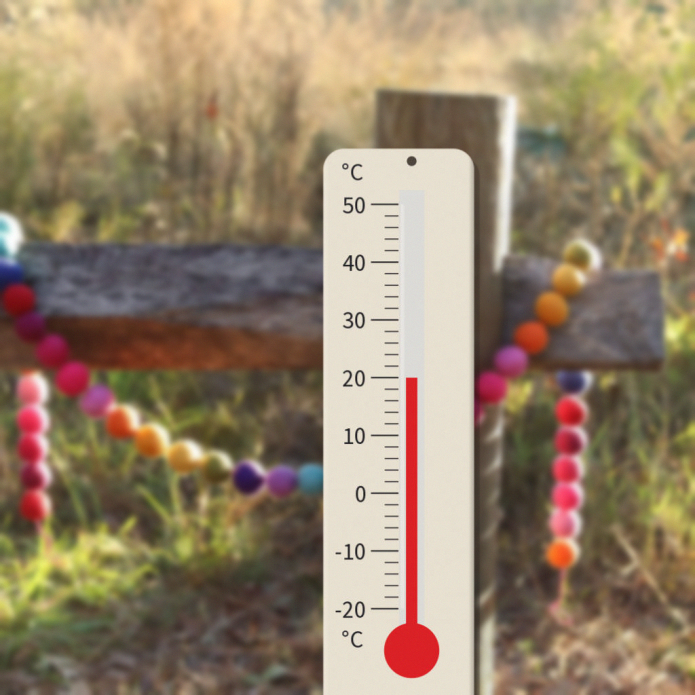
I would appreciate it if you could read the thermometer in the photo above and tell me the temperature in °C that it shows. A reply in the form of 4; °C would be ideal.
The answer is 20; °C
